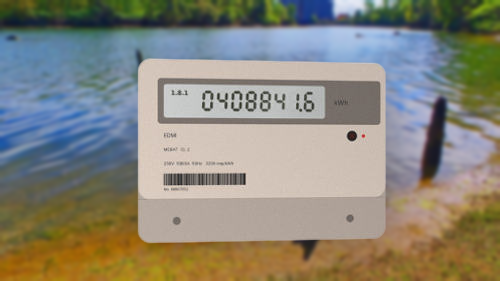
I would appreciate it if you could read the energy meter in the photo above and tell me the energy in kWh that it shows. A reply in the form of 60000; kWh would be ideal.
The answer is 408841.6; kWh
